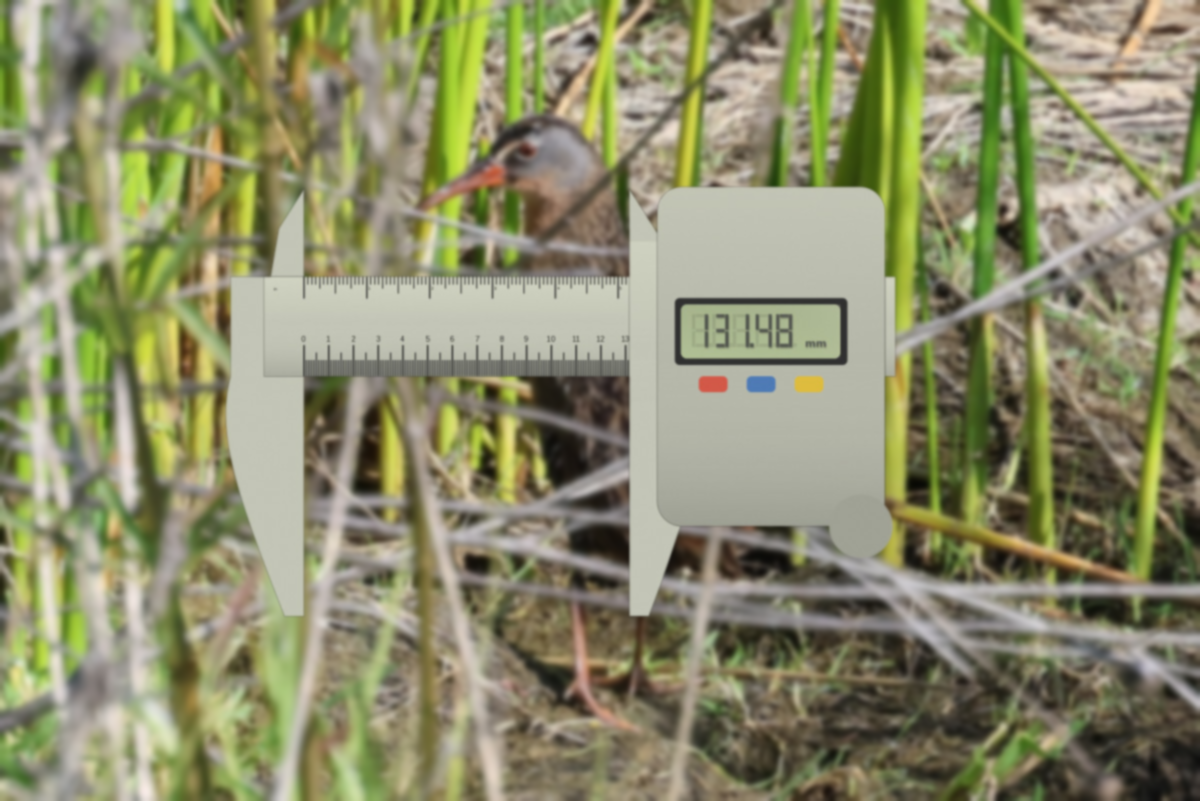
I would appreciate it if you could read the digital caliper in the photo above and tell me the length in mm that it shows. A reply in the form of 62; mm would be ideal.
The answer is 131.48; mm
